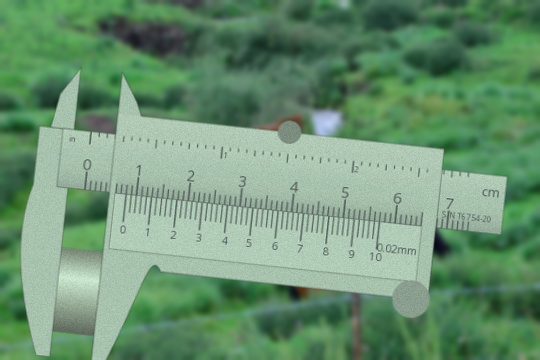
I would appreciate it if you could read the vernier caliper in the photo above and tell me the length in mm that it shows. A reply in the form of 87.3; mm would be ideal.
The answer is 8.0; mm
